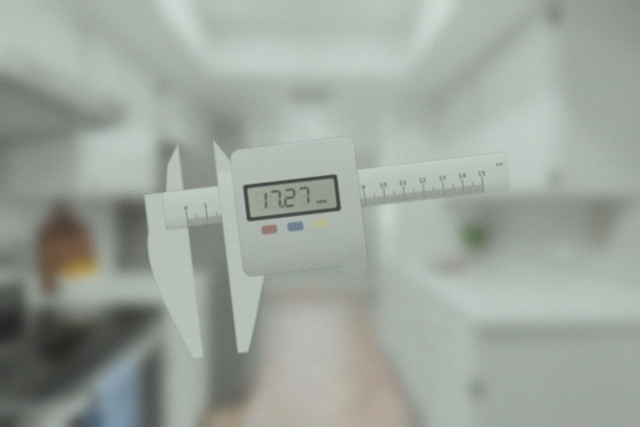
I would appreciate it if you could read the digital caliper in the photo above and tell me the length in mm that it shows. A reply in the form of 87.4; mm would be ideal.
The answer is 17.27; mm
